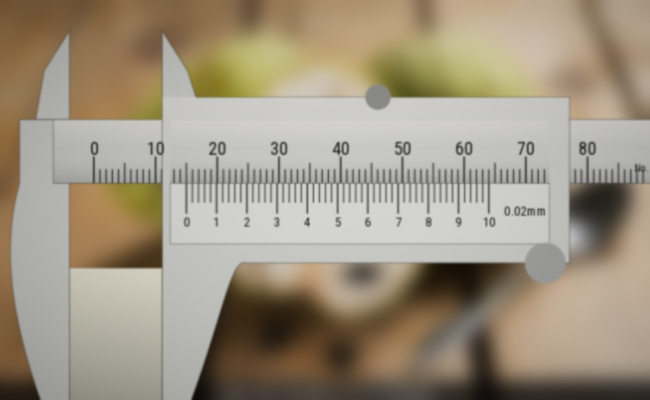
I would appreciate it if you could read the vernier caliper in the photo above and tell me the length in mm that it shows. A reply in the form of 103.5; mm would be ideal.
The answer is 15.0; mm
